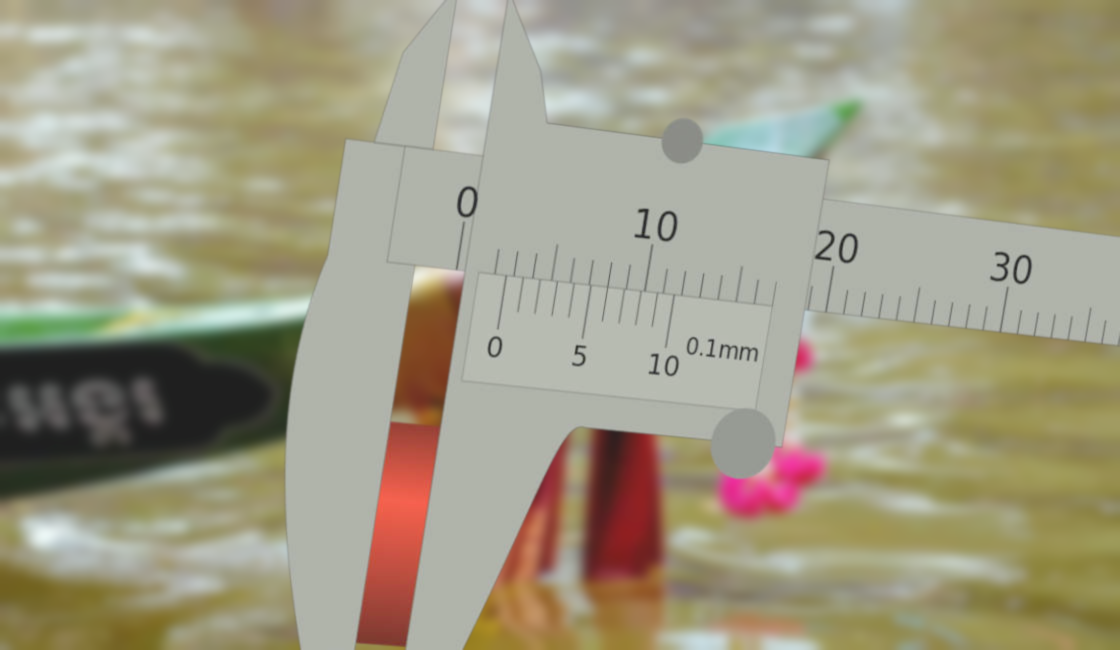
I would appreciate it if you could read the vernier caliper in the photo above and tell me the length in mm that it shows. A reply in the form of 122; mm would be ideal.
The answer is 2.6; mm
